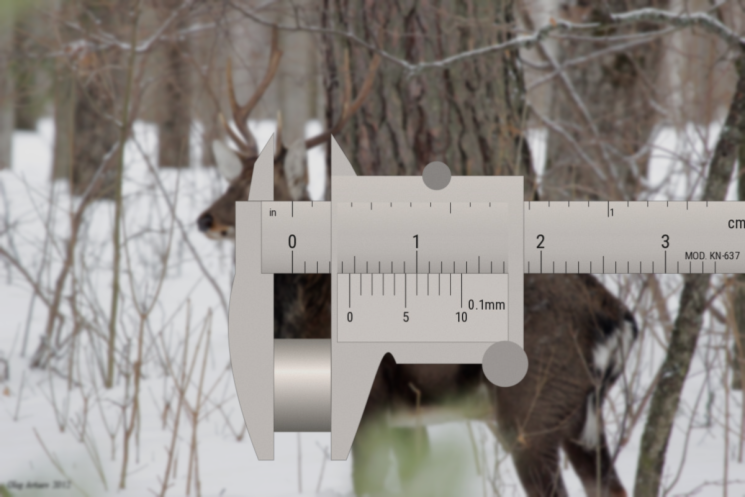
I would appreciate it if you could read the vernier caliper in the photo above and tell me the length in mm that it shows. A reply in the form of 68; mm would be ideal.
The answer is 4.6; mm
